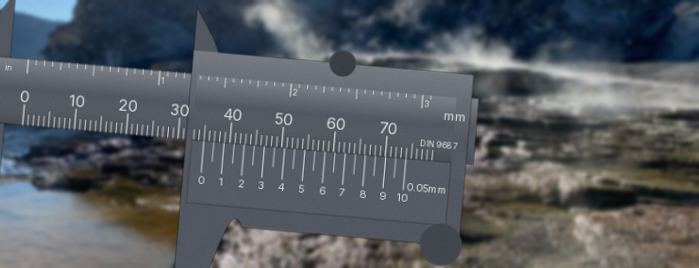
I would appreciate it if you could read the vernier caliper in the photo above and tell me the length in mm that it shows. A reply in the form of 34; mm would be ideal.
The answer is 35.0; mm
